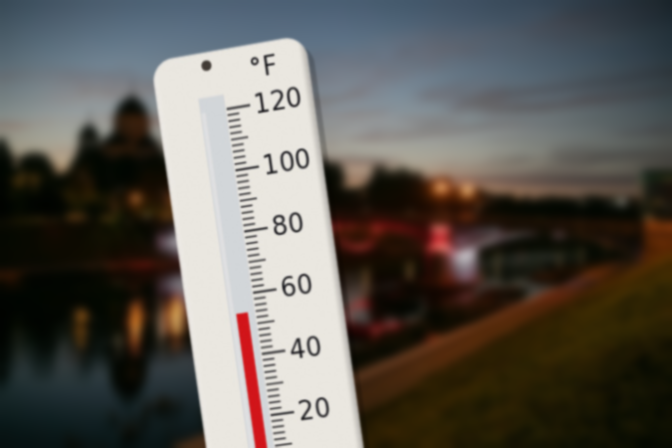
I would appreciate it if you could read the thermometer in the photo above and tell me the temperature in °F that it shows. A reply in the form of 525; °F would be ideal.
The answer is 54; °F
